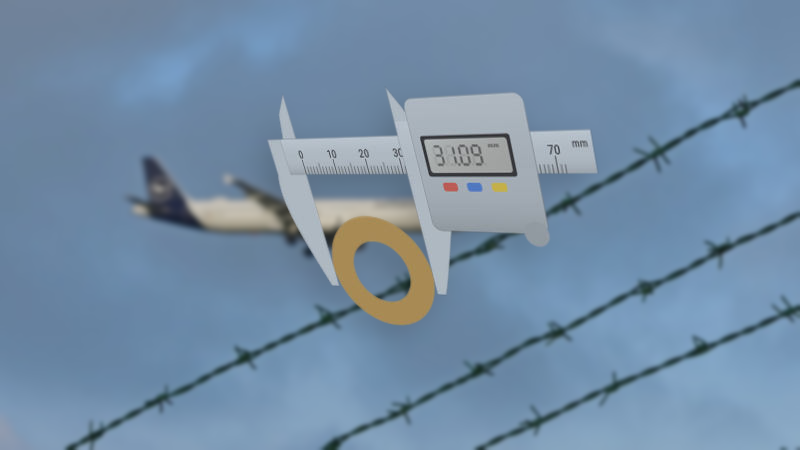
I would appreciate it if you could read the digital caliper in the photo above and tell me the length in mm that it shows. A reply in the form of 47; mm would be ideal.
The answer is 31.09; mm
